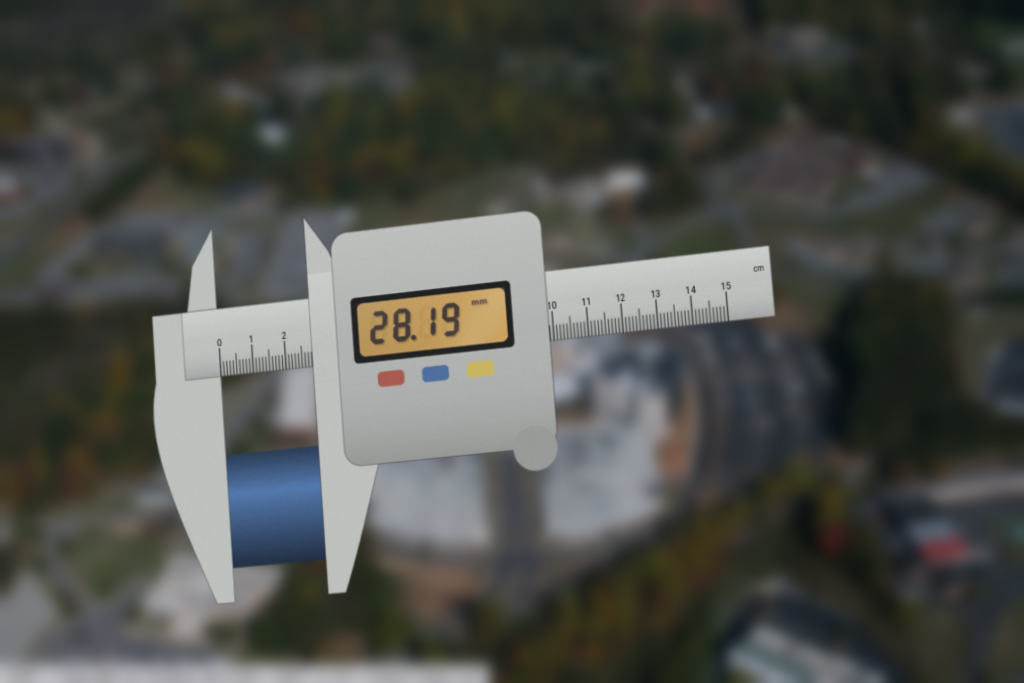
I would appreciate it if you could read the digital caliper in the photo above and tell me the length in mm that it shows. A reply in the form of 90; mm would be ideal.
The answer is 28.19; mm
